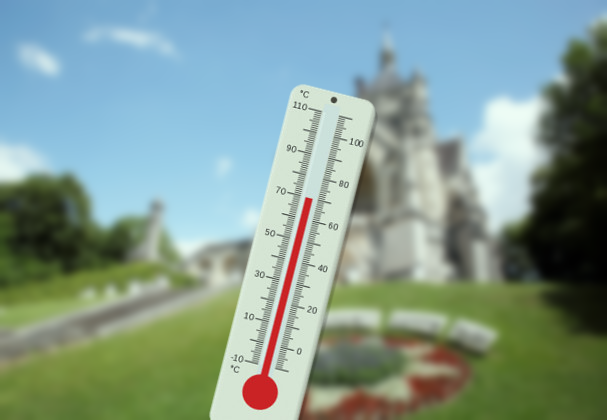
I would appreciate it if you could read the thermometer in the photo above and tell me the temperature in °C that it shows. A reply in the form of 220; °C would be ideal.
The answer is 70; °C
